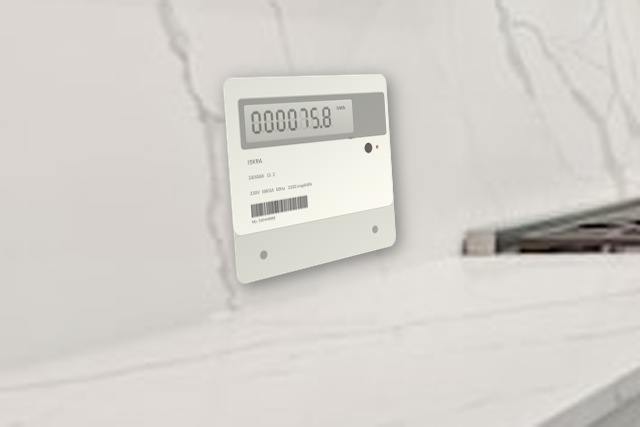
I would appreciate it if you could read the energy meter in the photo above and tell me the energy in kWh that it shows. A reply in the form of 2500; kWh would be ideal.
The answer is 75.8; kWh
